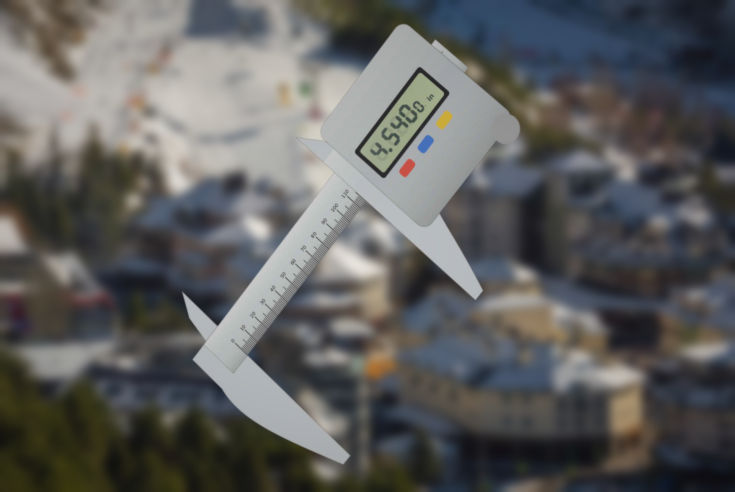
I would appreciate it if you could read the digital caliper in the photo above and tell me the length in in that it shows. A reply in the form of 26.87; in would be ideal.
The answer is 4.5400; in
